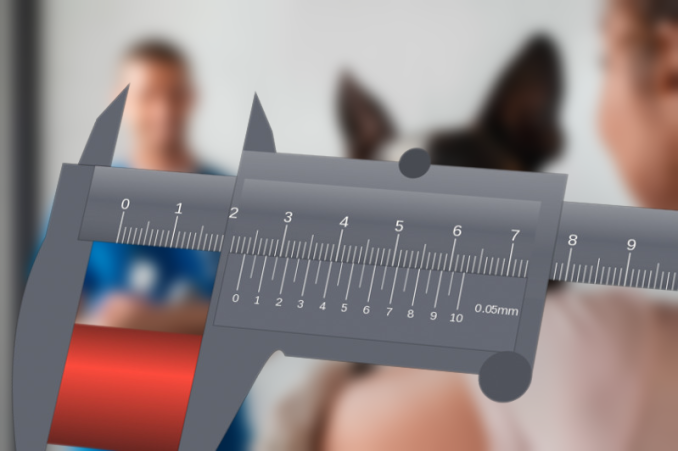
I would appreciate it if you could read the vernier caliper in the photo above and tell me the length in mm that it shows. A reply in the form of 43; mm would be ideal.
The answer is 23.6; mm
